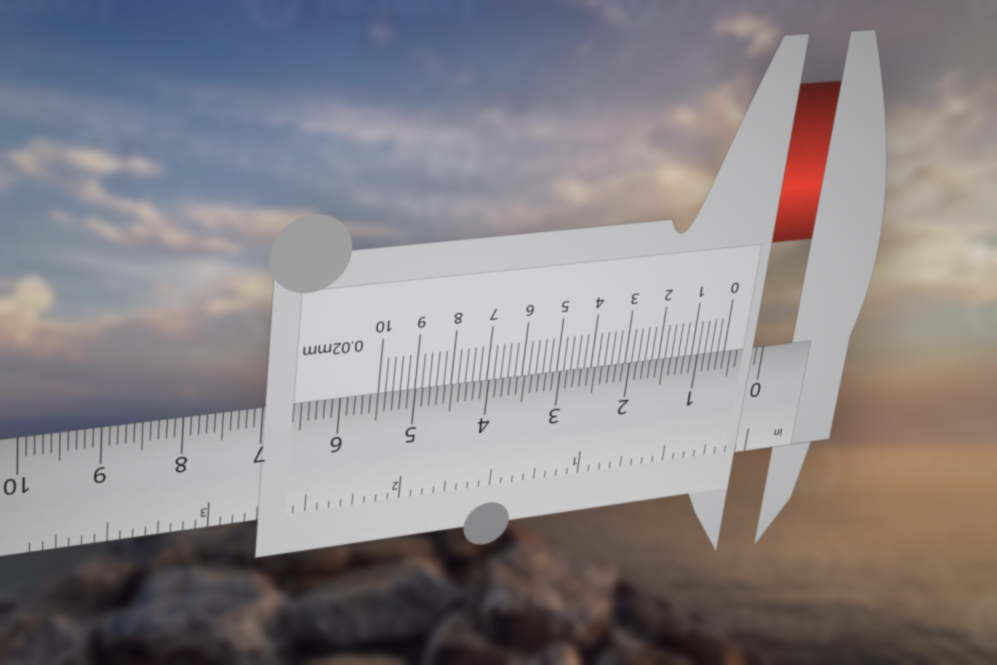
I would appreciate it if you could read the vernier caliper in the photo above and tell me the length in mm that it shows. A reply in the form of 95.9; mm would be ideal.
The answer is 6.0; mm
